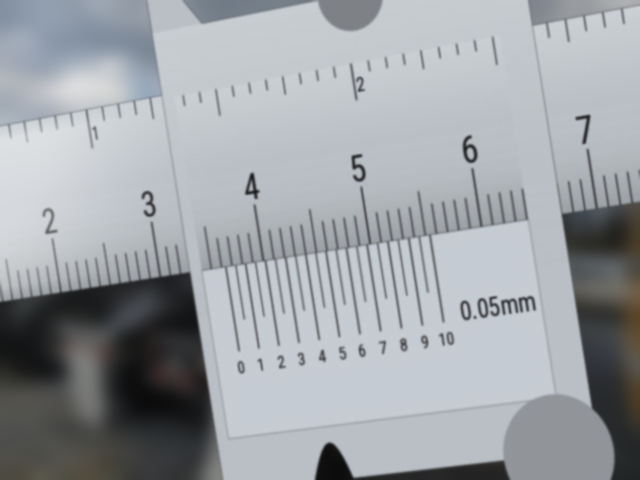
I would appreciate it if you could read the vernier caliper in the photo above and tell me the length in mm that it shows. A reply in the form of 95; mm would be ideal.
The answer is 36.4; mm
